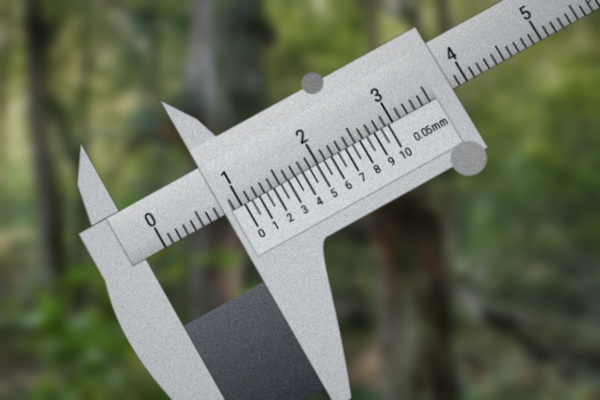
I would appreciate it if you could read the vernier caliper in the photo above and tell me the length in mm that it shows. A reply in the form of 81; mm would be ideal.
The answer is 10.4; mm
